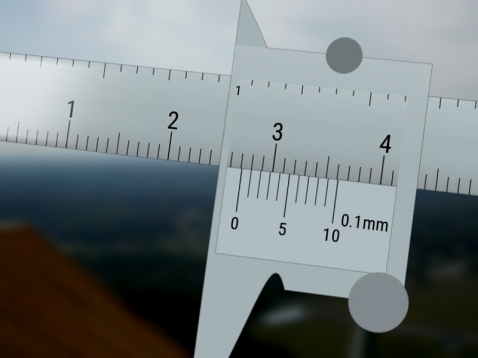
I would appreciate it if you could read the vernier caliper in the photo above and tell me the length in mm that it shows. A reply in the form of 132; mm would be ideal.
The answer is 27.1; mm
